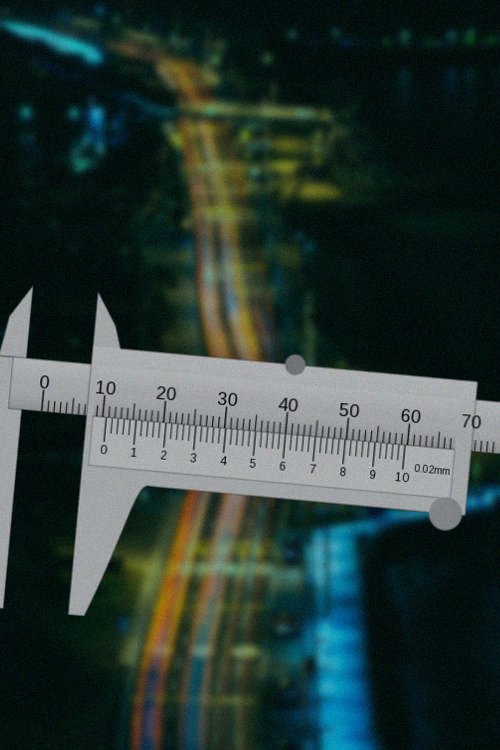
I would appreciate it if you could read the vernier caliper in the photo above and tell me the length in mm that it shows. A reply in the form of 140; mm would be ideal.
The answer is 10.6; mm
